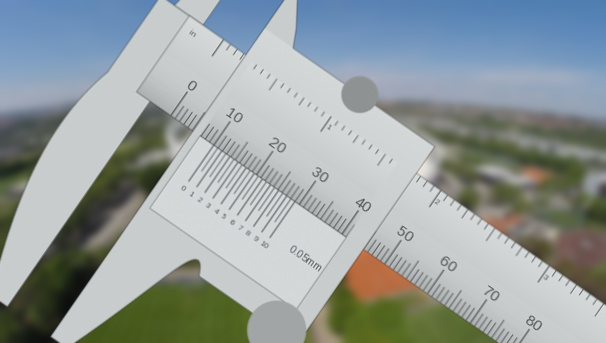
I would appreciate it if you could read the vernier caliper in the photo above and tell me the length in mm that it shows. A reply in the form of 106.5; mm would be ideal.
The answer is 10.0; mm
